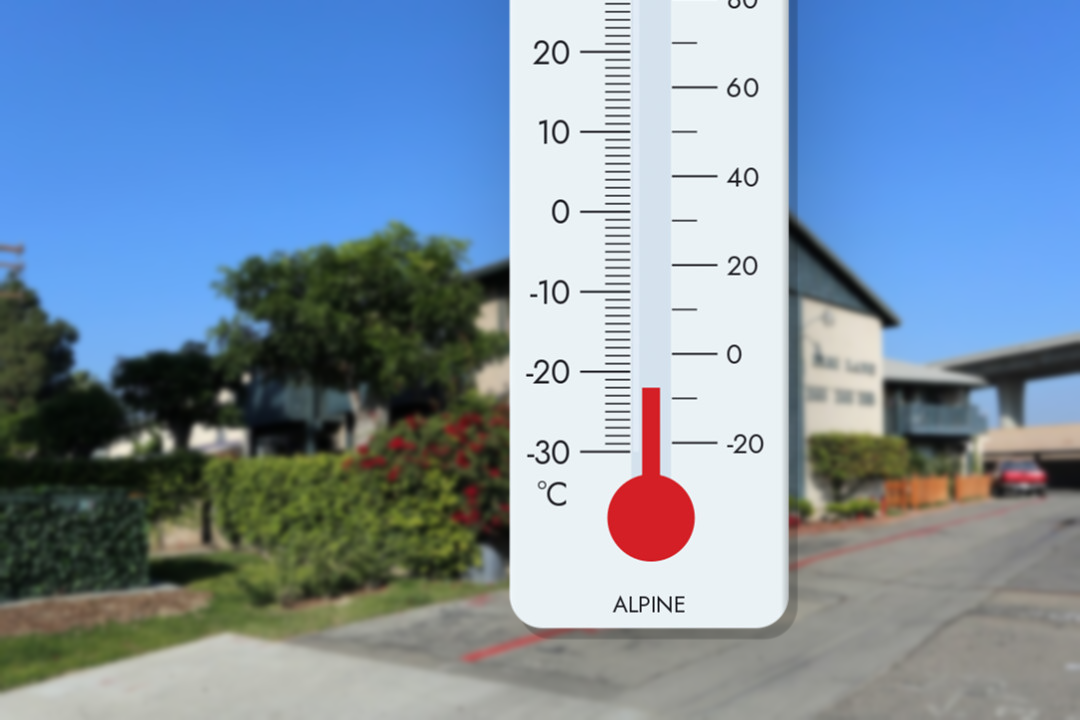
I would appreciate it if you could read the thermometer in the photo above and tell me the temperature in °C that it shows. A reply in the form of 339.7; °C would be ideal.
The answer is -22; °C
